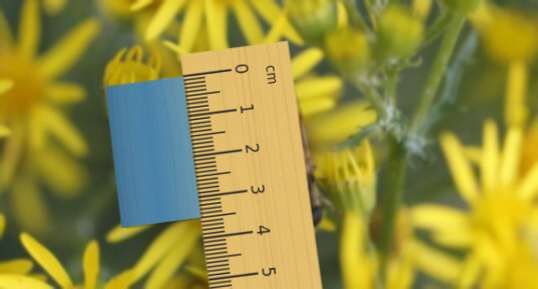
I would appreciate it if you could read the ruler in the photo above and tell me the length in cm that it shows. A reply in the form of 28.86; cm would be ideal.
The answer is 3.5; cm
